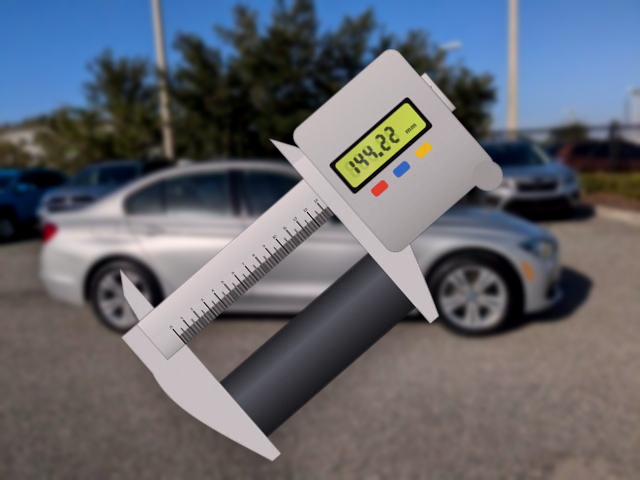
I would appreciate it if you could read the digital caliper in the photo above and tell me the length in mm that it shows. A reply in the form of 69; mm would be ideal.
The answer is 144.22; mm
